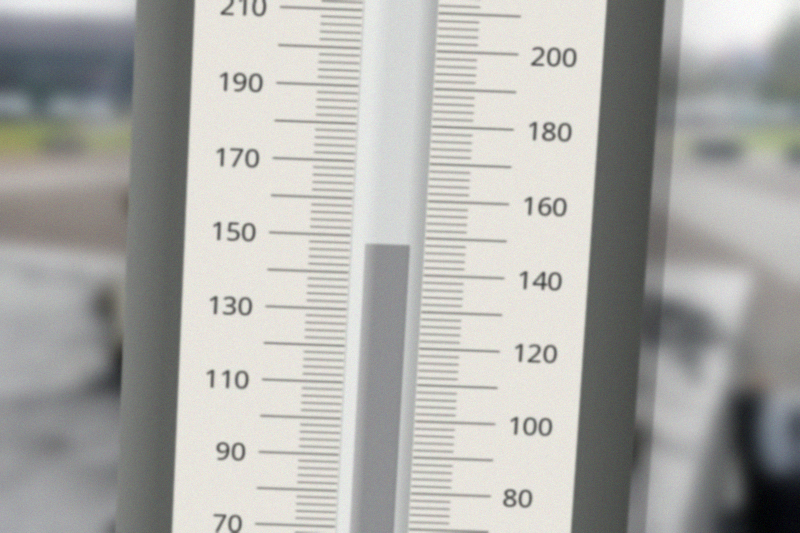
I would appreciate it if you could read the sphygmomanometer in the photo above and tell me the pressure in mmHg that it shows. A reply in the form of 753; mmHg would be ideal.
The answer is 148; mmHg
